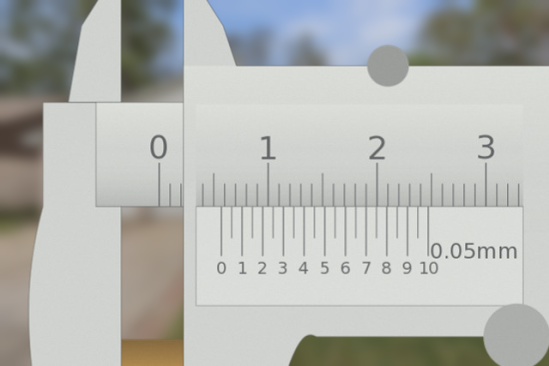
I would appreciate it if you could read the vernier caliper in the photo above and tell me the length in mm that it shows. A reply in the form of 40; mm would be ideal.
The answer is 5.7; mm
